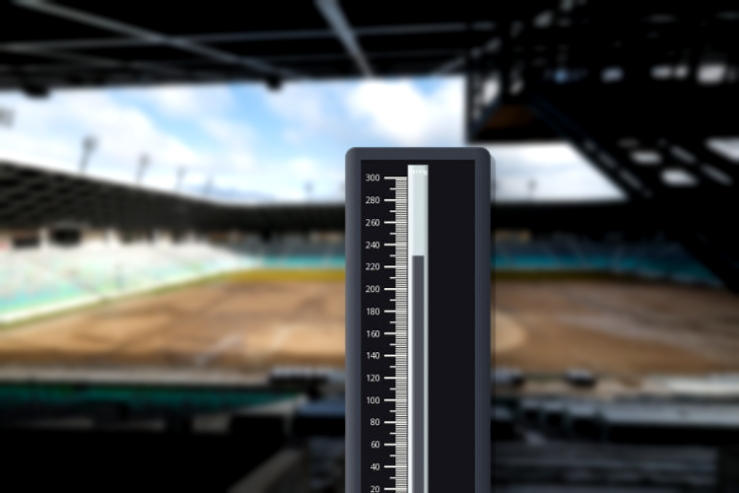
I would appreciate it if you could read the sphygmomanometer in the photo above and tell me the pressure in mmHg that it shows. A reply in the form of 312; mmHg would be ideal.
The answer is 230; mmHg
